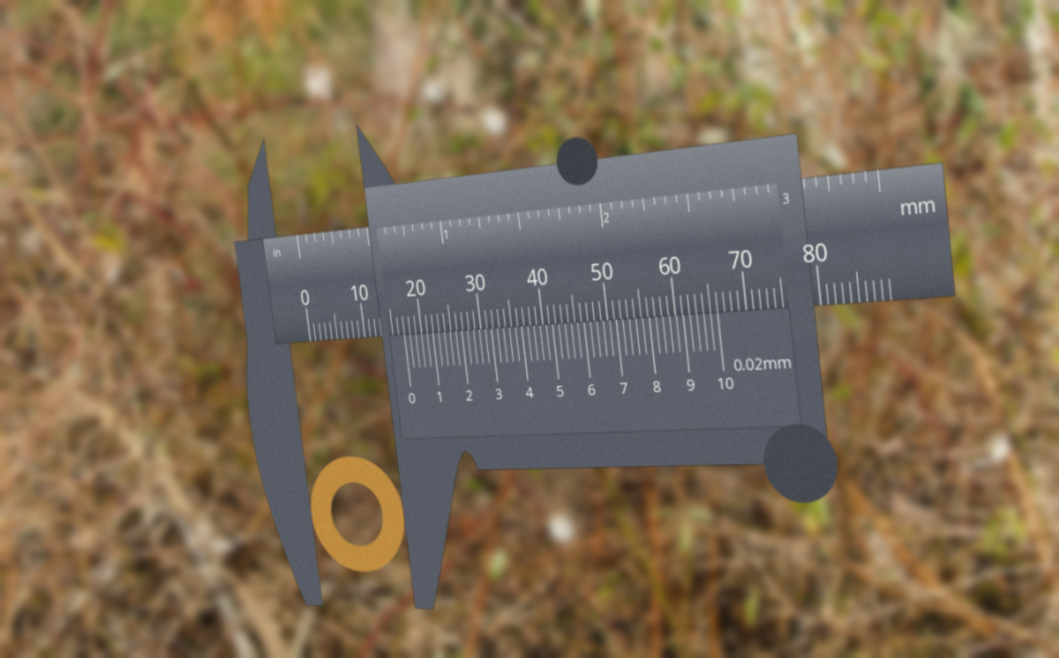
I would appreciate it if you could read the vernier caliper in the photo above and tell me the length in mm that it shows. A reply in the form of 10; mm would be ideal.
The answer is 17.0; mm
